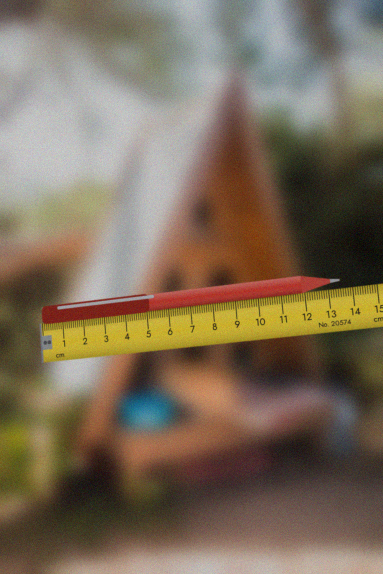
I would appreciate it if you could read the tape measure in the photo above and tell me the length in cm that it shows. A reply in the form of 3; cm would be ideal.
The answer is 13.5; cm
